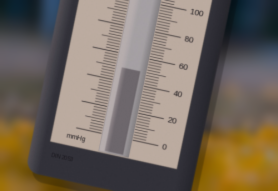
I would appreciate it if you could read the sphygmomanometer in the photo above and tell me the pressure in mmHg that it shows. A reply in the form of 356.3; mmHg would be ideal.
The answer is 50; mmHg
